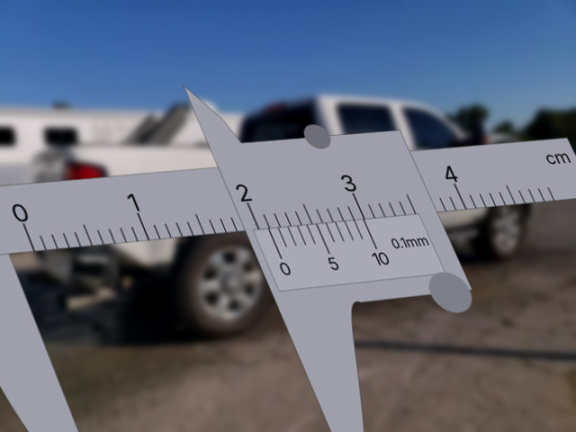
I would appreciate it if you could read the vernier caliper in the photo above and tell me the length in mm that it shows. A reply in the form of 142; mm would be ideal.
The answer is 20.9; mm
